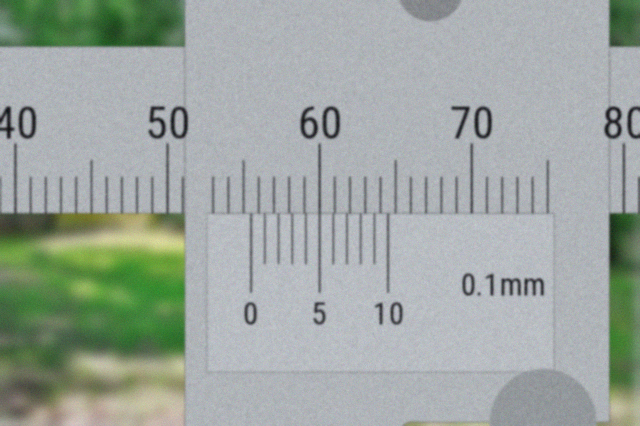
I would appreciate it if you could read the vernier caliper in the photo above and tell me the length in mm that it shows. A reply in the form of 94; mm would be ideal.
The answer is 55.5; mm
